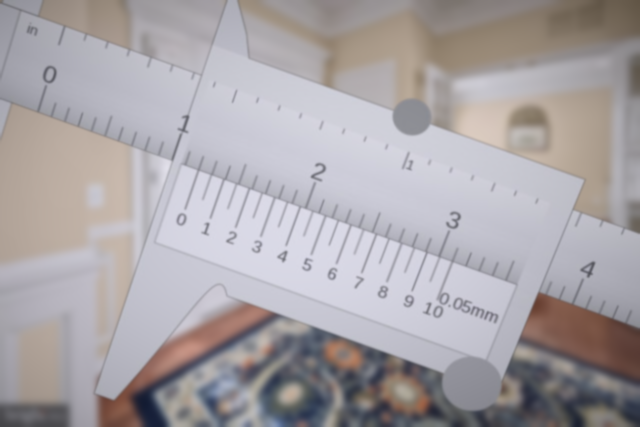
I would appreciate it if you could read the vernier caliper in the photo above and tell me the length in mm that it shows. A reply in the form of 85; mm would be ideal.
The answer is 12.0; mm
